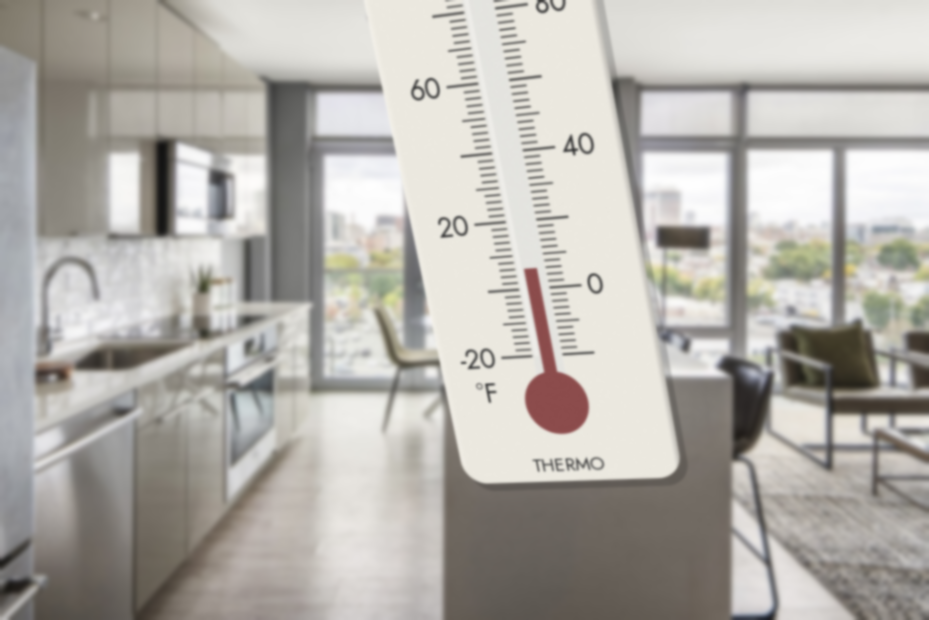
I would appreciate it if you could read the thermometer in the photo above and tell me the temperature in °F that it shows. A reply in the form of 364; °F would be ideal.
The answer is 6; °F
